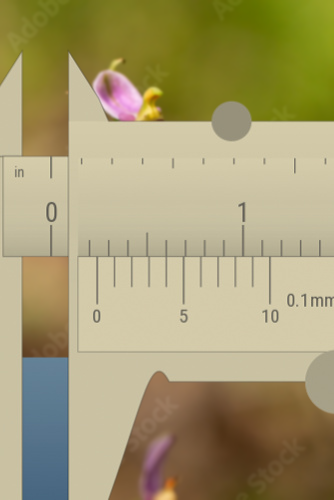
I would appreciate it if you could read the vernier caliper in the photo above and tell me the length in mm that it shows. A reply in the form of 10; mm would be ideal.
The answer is 2.4; mm
